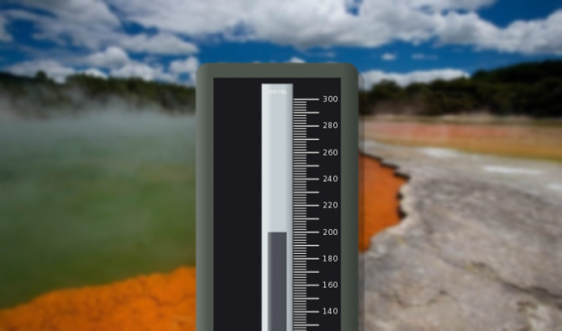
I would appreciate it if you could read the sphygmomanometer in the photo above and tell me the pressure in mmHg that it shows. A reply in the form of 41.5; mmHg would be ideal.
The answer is 200; mmHg
